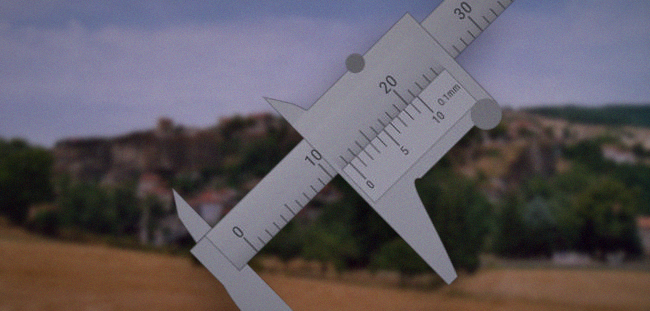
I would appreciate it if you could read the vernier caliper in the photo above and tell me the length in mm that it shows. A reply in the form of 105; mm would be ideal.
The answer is 12.2; mm
